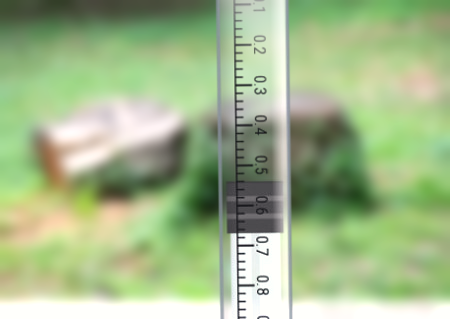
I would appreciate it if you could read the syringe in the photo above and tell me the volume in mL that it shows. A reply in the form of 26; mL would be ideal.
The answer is 0.54; mL
